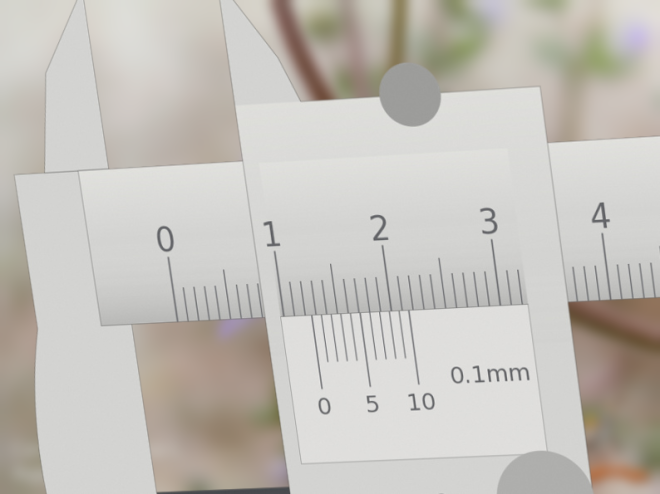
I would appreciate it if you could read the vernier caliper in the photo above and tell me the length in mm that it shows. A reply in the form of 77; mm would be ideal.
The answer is 12.6; mm
